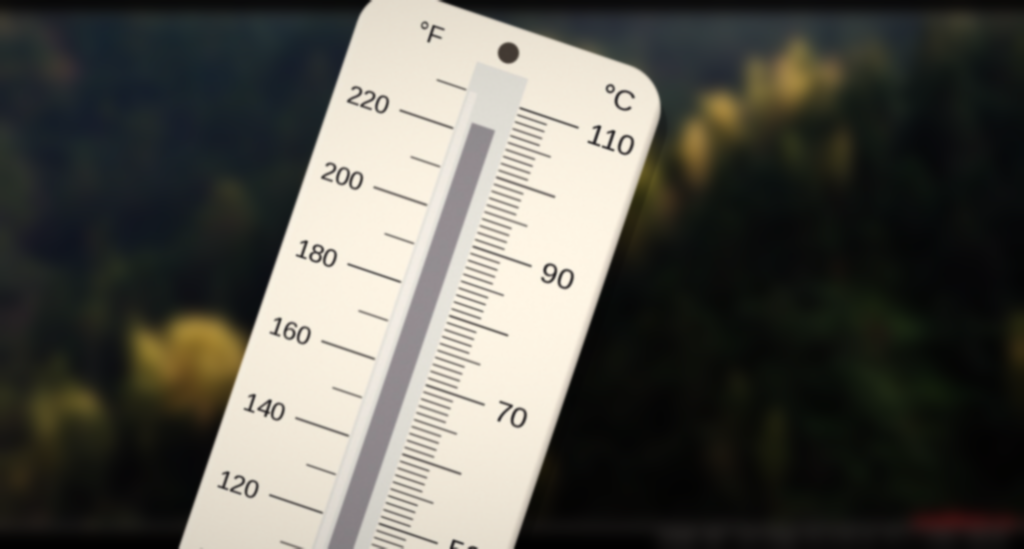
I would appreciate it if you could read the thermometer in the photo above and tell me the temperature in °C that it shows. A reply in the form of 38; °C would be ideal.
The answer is 106; °C
